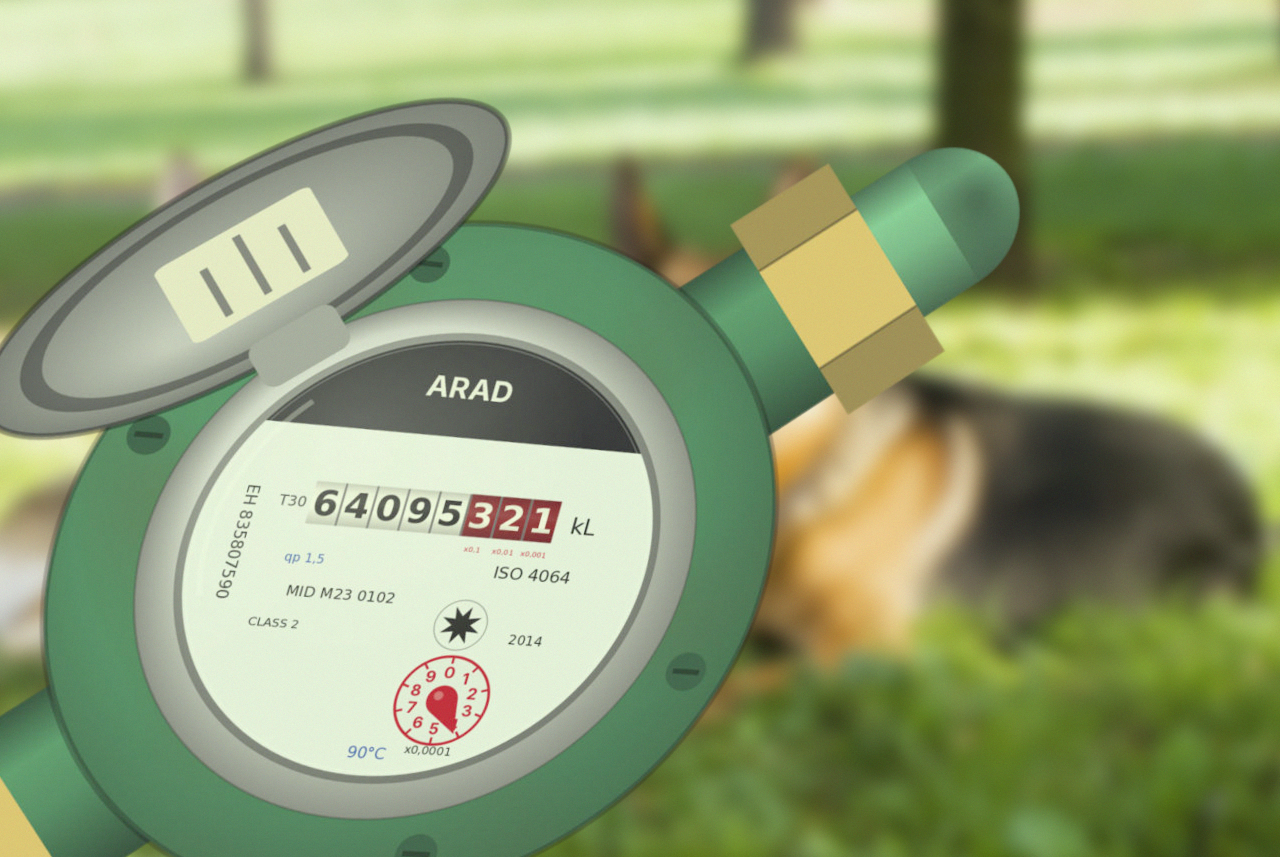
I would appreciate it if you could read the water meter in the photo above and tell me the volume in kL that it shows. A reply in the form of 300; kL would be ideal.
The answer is 64095.3214; kL
